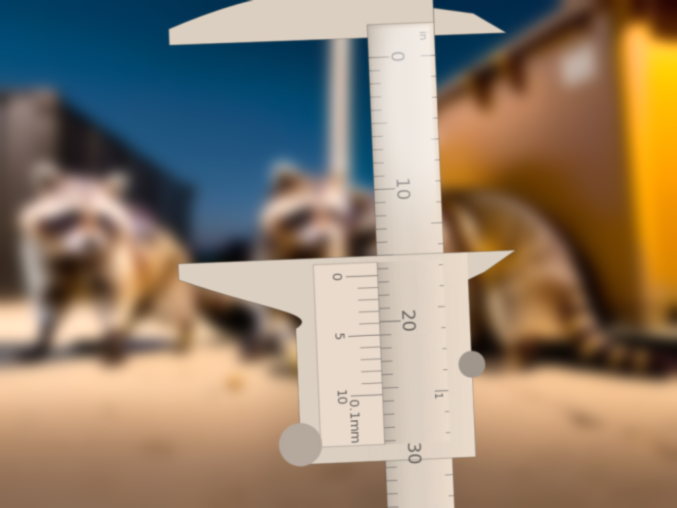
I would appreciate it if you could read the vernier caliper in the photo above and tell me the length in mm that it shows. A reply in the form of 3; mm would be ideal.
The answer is 16.5; mm
